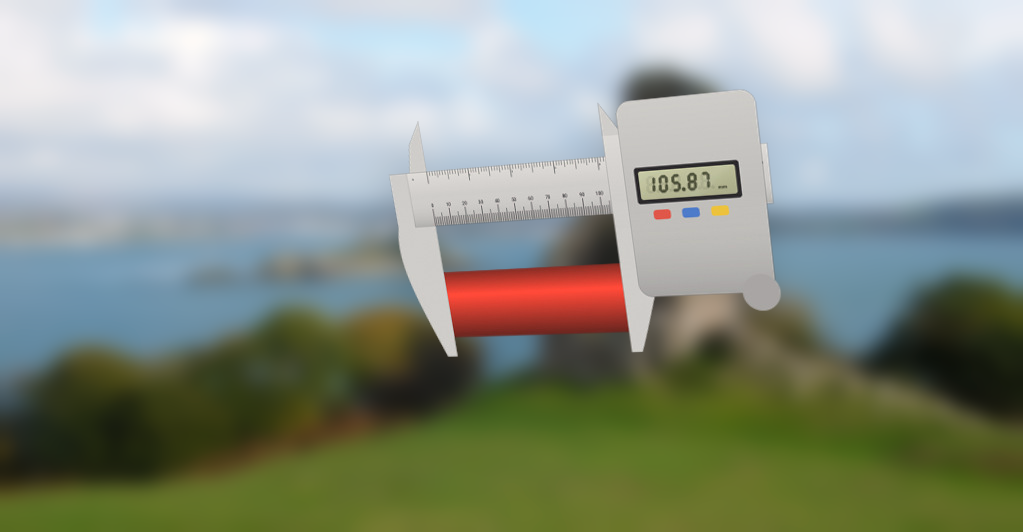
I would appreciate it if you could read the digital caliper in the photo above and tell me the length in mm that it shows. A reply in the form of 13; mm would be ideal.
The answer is 105.87; mm
